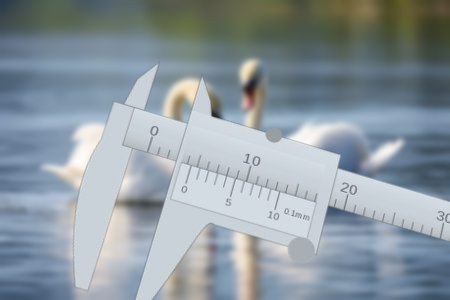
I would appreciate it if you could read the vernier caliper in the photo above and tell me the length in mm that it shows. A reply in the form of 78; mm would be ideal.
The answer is 4.4; mm
